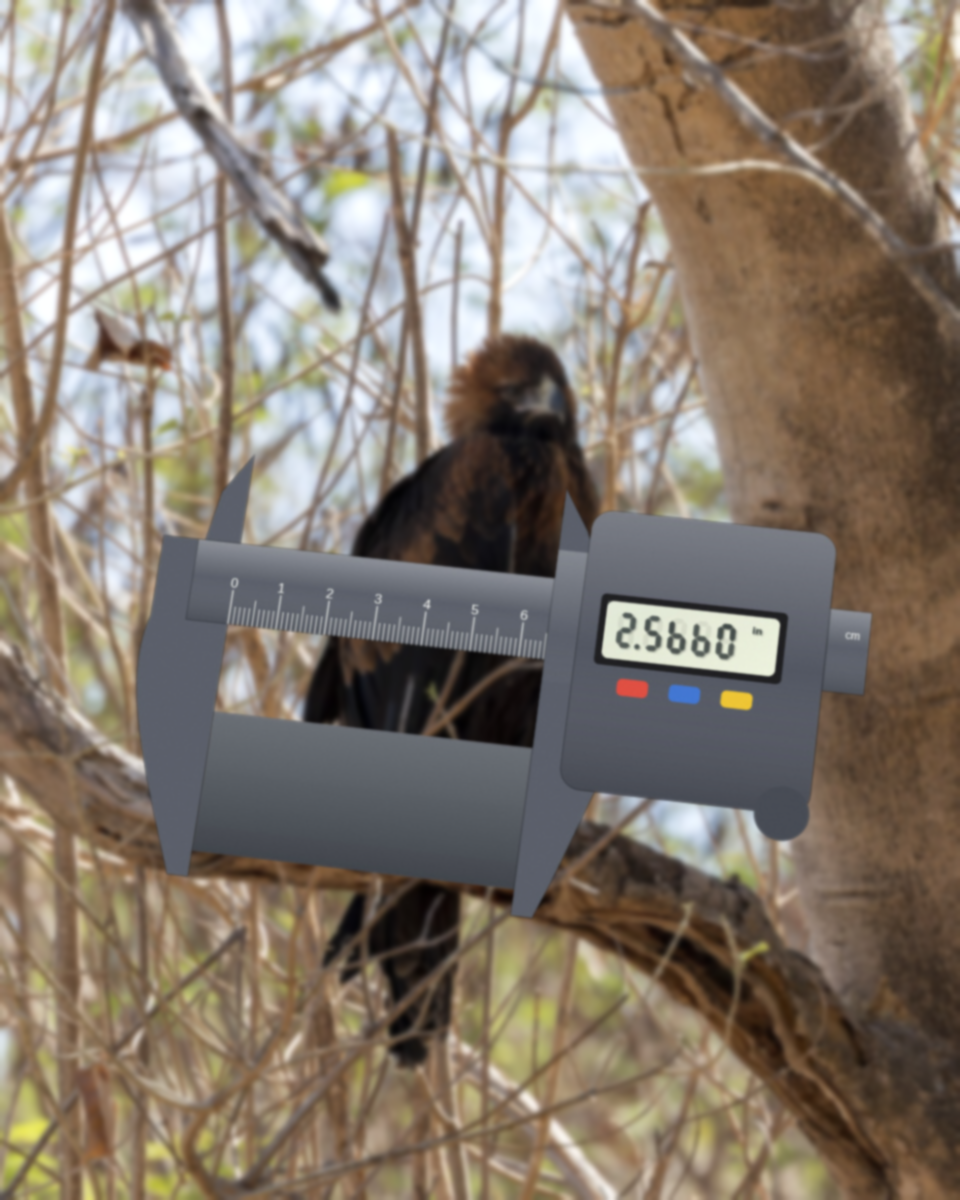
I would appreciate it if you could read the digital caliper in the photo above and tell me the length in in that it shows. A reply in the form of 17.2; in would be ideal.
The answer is 2.5660; in
